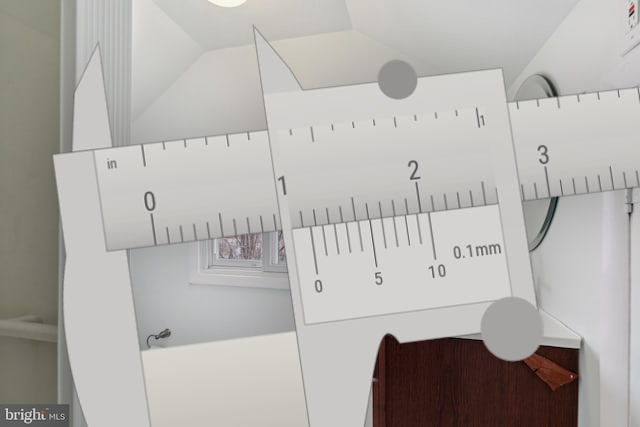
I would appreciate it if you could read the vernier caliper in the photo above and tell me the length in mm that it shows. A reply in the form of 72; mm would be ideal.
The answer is 11.6; mm
